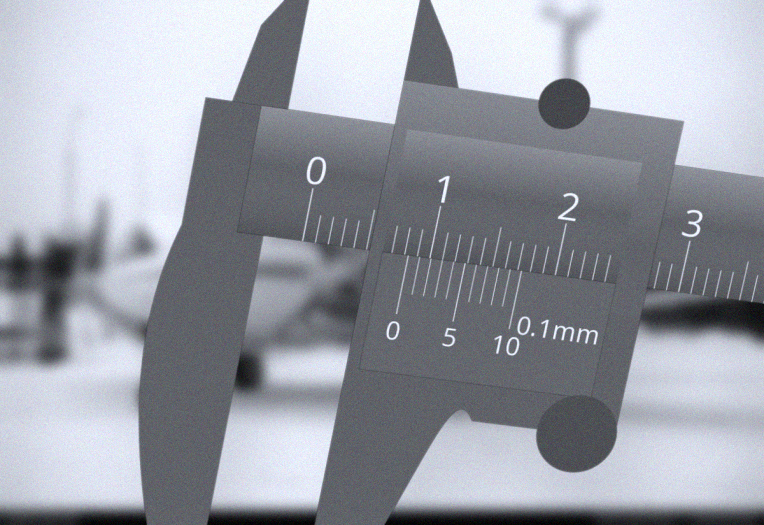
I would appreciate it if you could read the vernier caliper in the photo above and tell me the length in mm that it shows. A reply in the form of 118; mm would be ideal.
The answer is 8.3; mm
